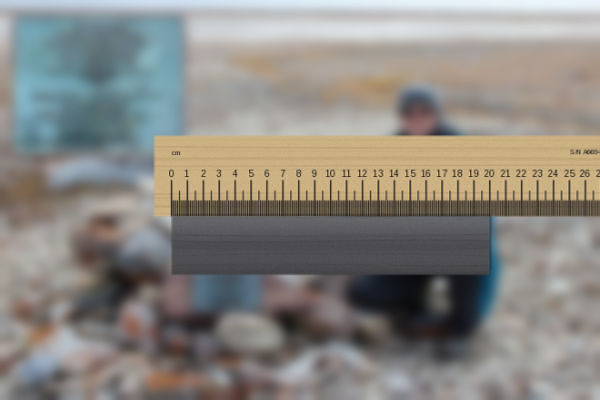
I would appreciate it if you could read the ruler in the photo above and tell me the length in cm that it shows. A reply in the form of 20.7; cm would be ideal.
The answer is 20; cm
